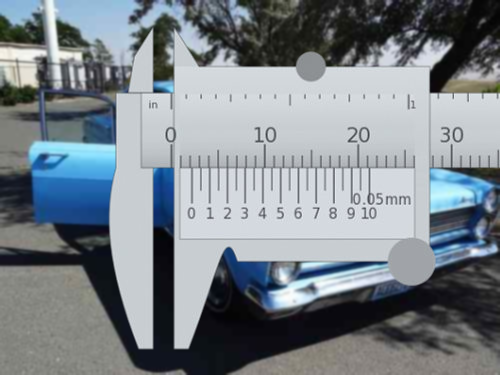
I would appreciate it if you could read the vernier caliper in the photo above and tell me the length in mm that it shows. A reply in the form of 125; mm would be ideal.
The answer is 2.2; mm
